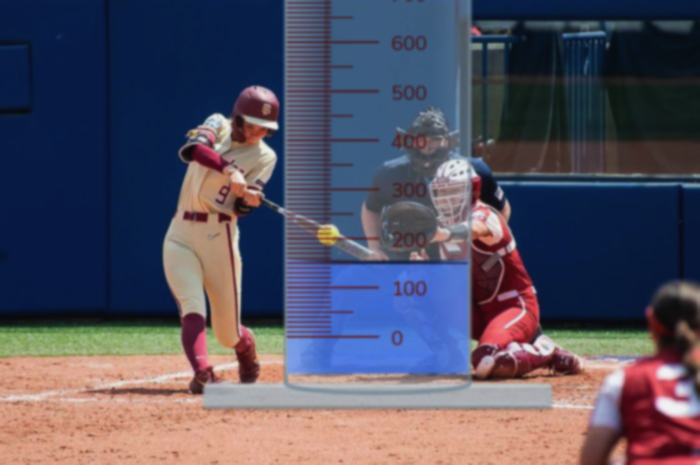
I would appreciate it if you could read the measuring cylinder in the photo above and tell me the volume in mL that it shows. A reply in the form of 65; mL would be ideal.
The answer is 150; mL
